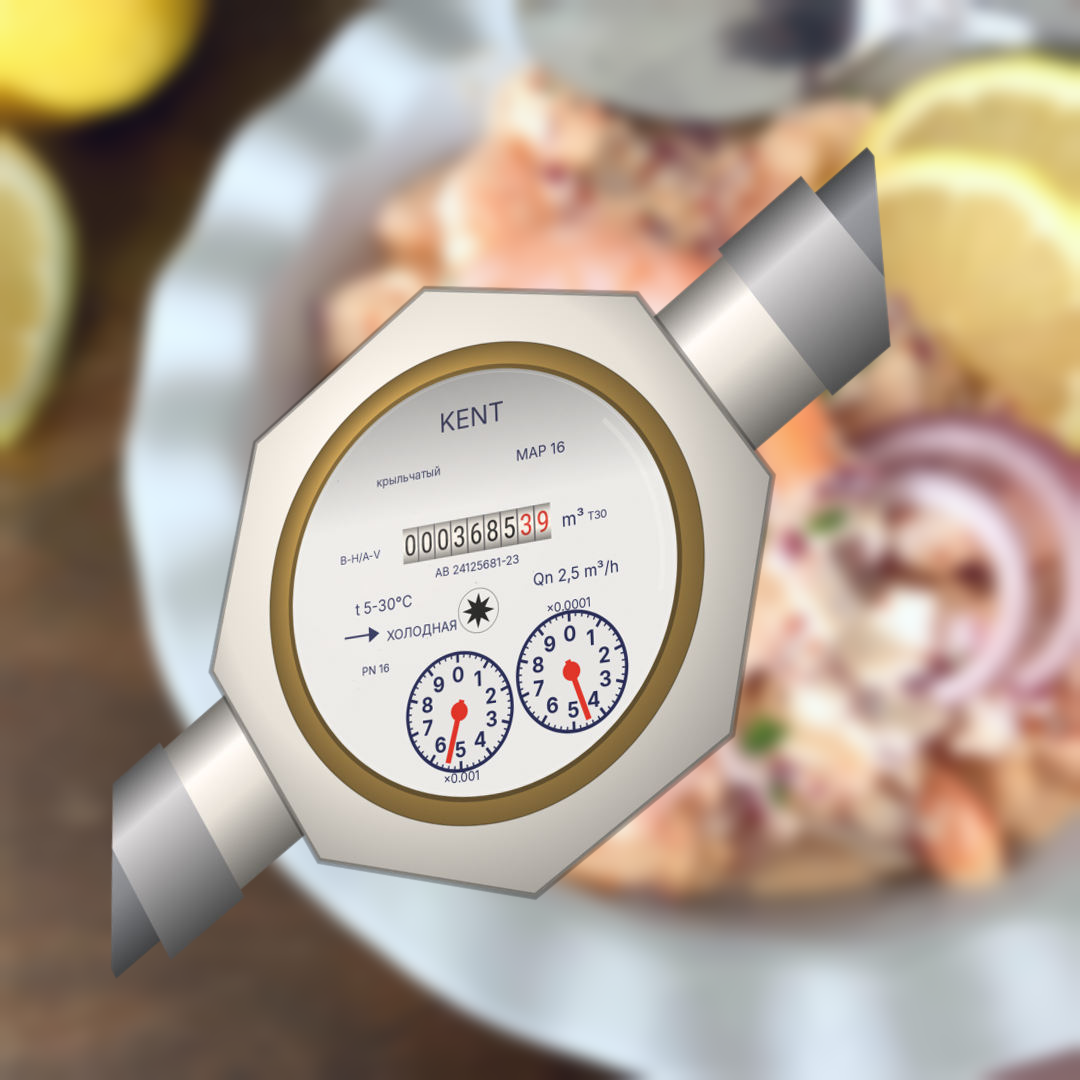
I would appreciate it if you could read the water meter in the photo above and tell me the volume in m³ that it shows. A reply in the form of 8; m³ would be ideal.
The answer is 3685.3954; m³
